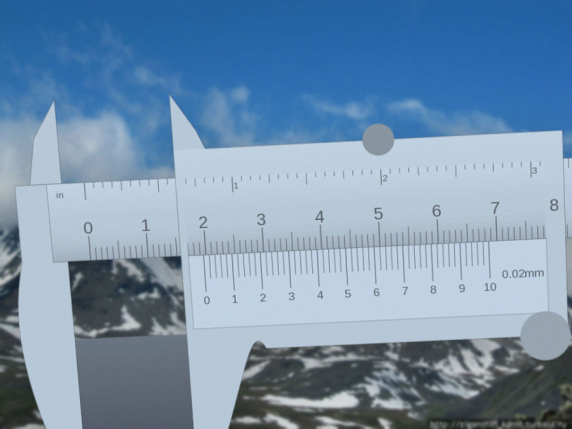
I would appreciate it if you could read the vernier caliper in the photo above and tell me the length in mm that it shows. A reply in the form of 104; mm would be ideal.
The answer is 19.6; mm
